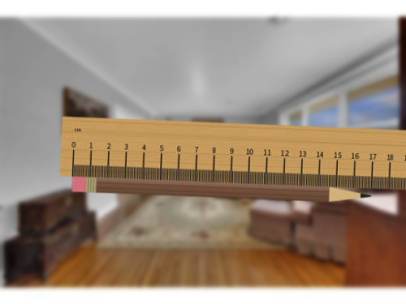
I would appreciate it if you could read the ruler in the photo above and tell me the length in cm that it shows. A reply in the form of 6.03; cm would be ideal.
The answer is 17; cm
